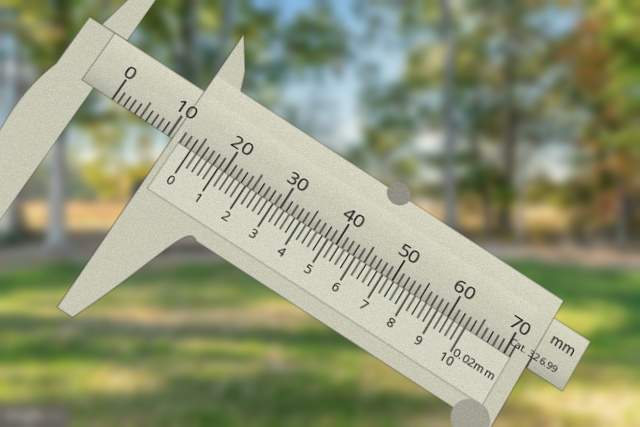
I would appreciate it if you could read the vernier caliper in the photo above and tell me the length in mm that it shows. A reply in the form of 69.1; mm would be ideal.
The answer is 14.0; mm
